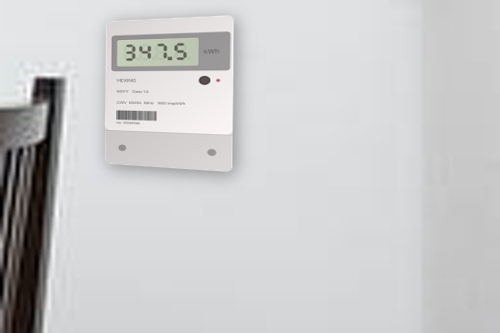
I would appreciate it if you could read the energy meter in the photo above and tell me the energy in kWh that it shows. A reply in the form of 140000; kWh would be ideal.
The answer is 347.5; kWh
